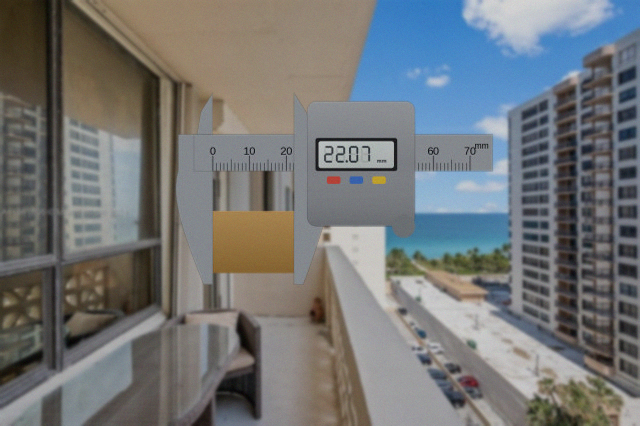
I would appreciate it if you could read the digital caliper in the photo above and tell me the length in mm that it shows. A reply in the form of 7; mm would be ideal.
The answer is 22.07; mm
